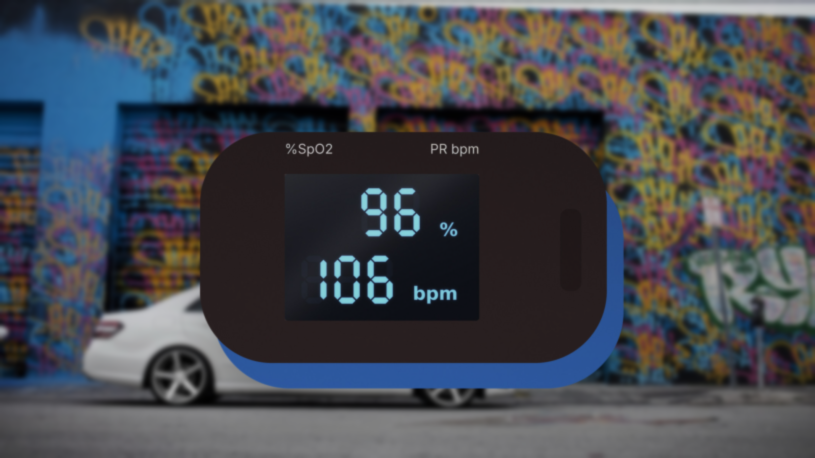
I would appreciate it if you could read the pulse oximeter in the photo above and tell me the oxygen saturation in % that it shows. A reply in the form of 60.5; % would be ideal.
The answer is 96; %
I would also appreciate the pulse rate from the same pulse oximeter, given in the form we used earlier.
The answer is 106; bpm
